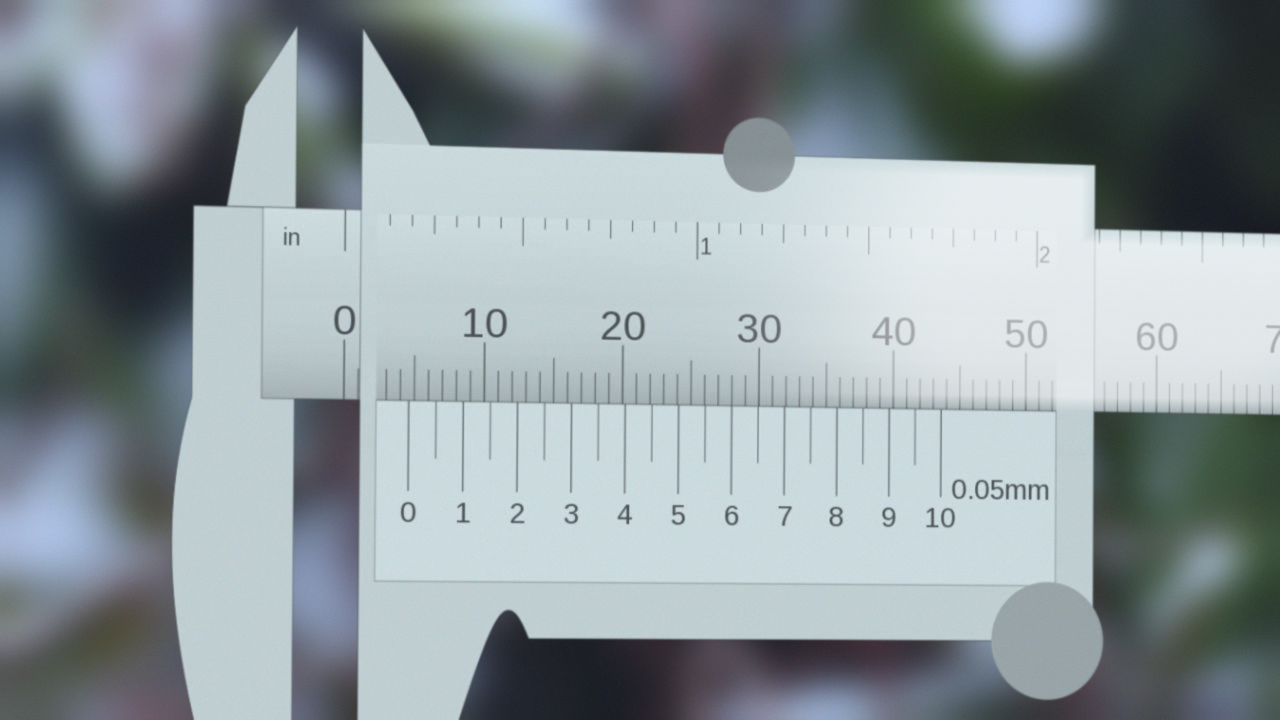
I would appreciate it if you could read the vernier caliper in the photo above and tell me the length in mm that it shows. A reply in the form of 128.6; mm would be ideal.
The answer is 4.6; mm
